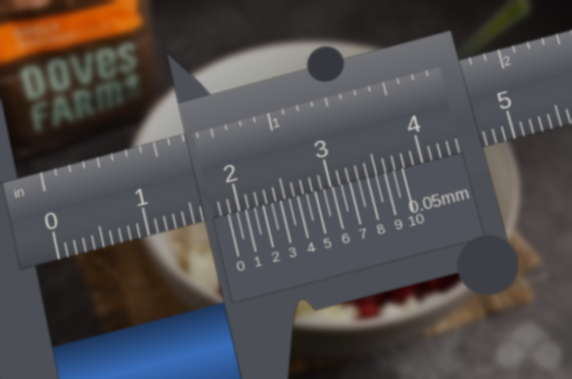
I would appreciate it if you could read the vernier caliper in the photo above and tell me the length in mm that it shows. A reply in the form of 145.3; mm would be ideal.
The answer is 18.8; mm
